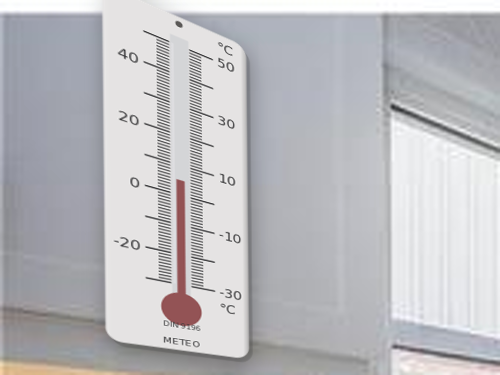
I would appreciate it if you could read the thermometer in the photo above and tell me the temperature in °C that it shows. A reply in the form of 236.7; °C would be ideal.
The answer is 5; °C
